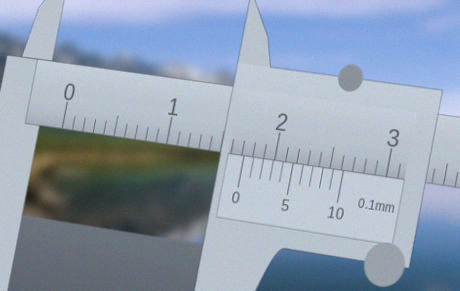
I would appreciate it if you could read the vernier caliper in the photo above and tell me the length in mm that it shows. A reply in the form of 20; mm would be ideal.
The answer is 17.2; mm
